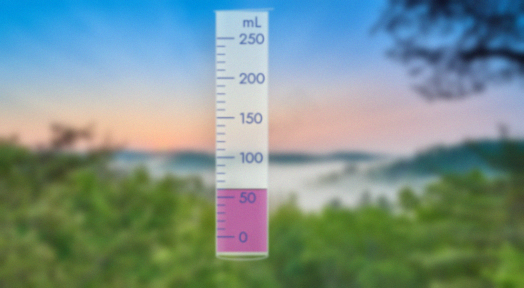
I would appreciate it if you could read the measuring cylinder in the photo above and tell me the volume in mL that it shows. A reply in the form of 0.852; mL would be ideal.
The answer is 60; mL
